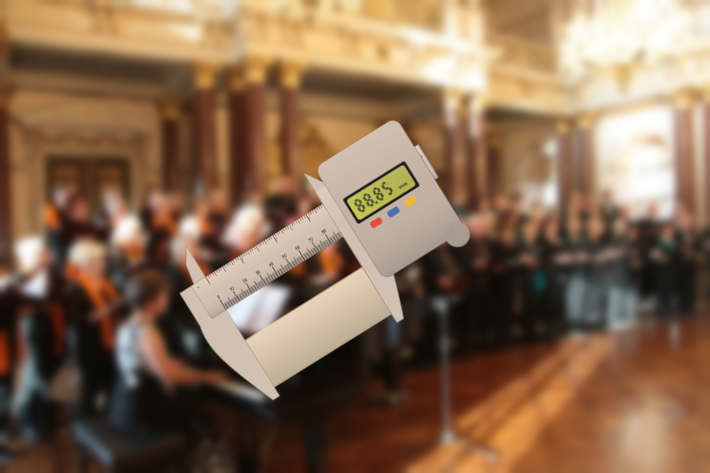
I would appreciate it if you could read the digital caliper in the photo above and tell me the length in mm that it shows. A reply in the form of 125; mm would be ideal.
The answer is 88.85; mm
